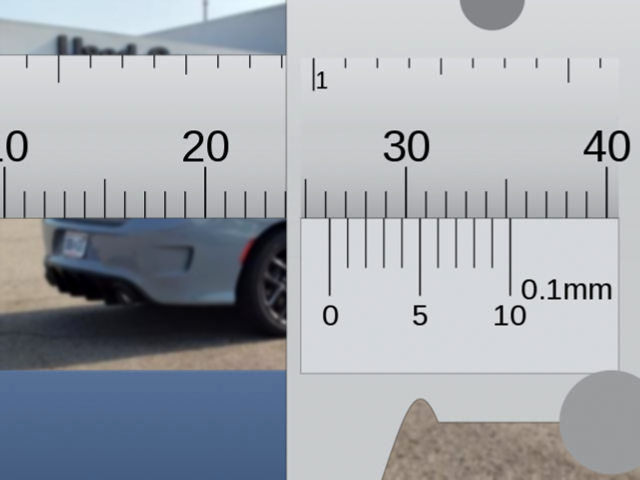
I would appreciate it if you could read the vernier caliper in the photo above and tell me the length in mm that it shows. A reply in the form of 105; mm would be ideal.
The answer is 26.2; mm
